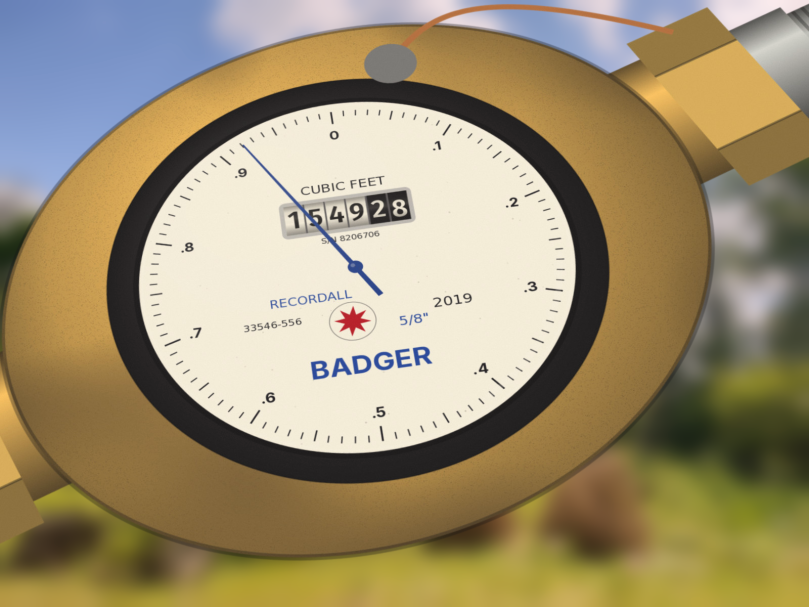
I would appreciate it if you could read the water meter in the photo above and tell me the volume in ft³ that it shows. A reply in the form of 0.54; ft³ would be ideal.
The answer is 154927.92; ft³
